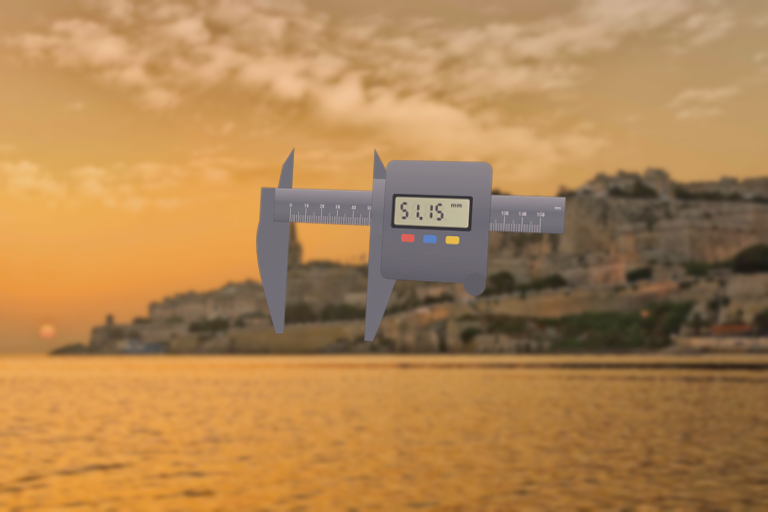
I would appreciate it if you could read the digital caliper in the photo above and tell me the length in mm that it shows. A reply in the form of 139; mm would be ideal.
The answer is 51.15; mm
